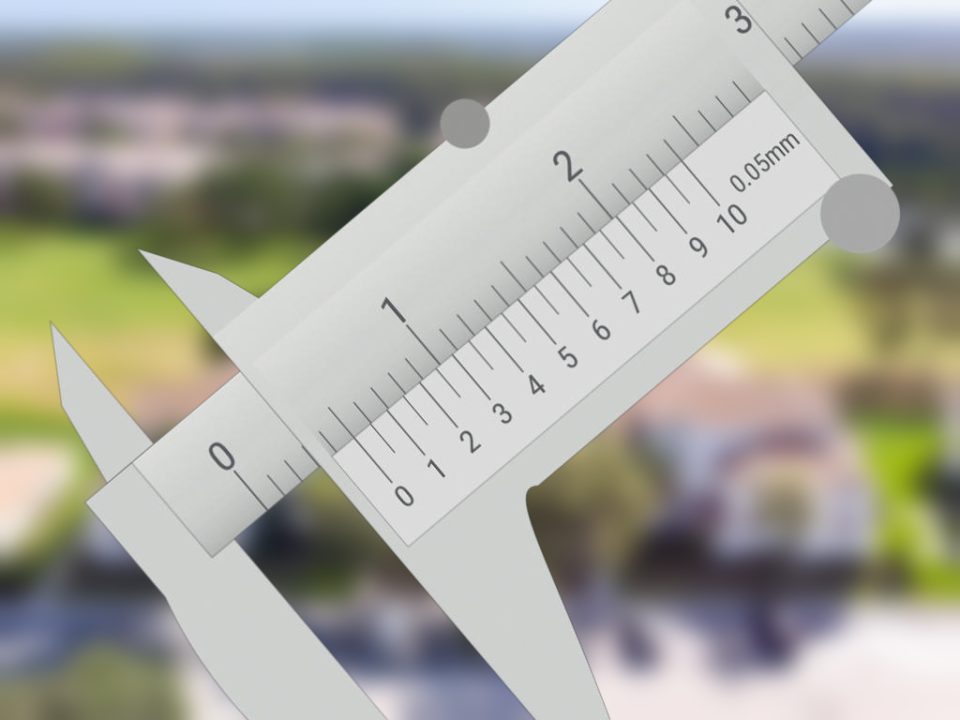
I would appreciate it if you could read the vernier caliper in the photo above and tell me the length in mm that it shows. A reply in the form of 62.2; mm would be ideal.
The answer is 5.00; mm
